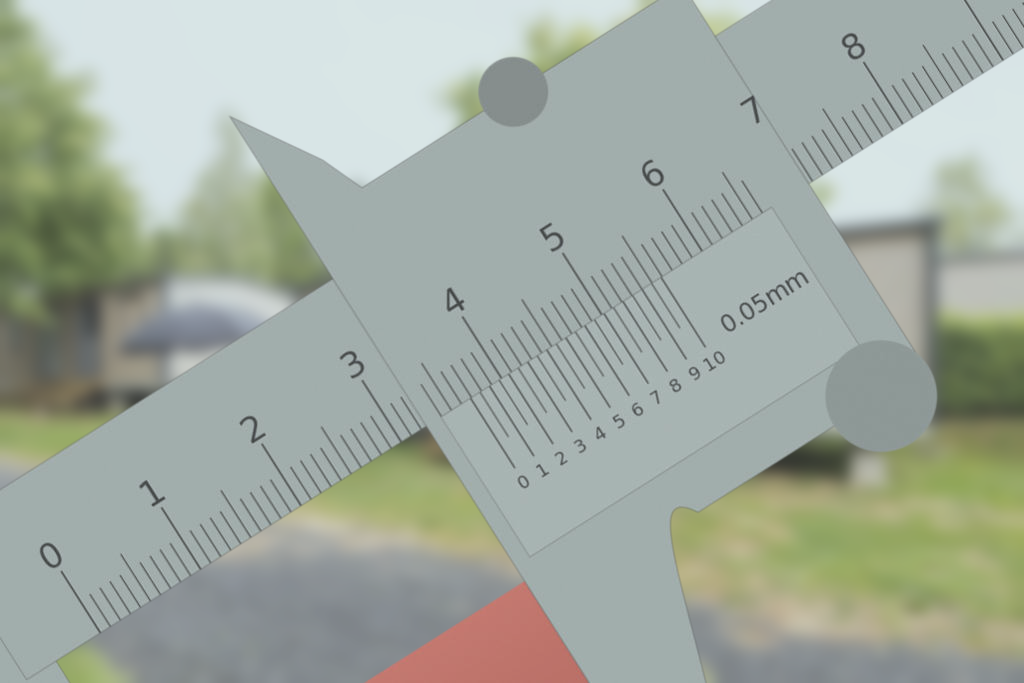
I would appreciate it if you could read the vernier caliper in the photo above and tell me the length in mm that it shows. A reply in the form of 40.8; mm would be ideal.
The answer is 36.9; mm
